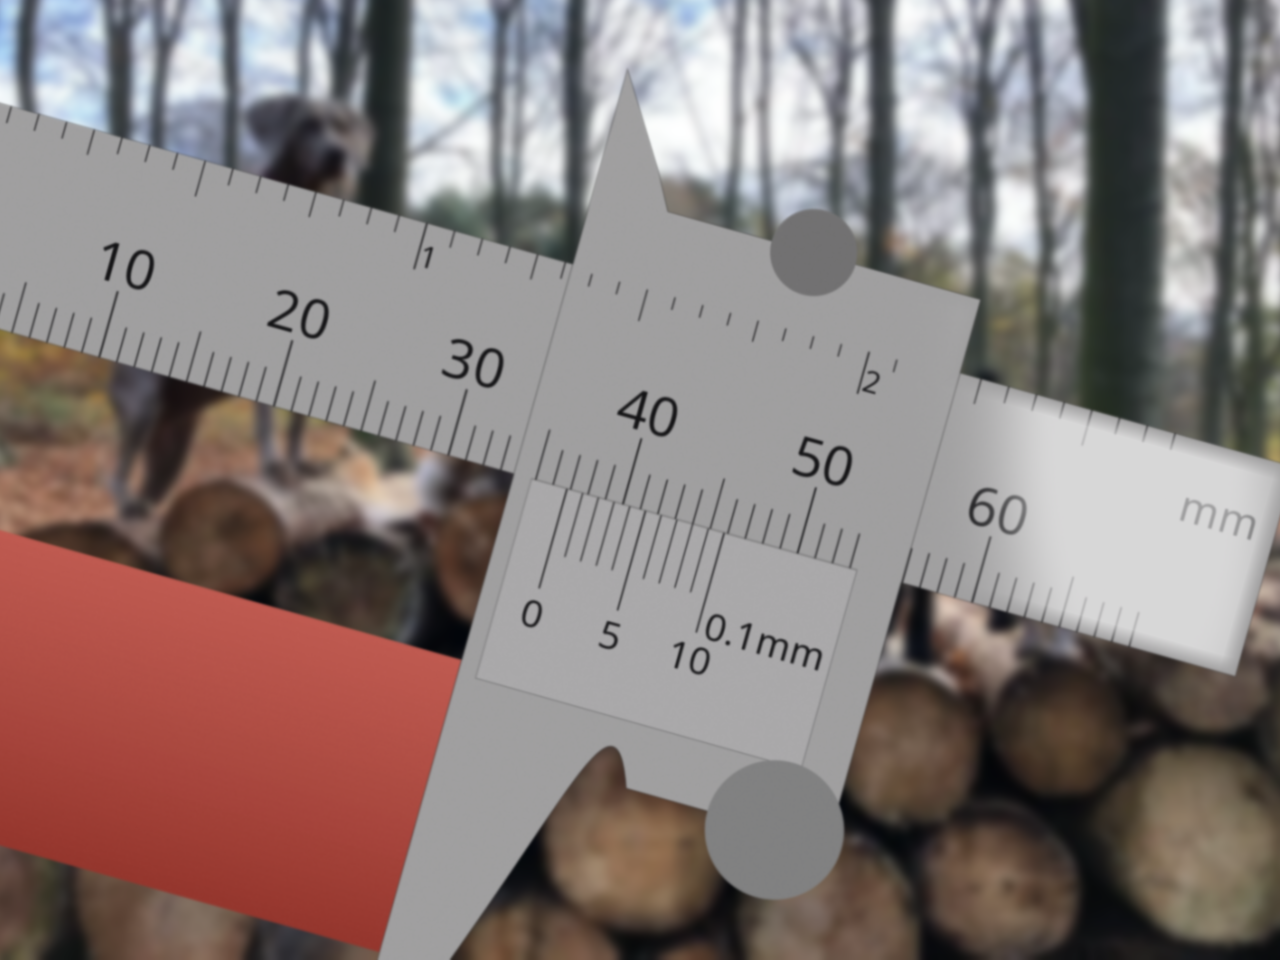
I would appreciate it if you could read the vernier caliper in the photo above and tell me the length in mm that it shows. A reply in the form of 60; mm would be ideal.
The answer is 36.8; mm
